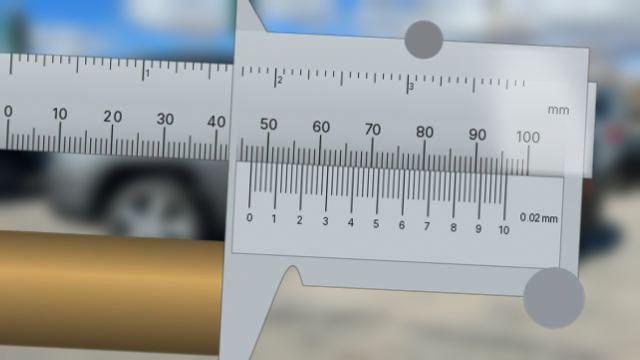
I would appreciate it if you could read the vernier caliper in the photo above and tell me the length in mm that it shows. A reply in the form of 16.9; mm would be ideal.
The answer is 47.0; mm
